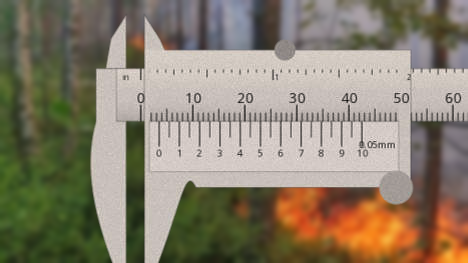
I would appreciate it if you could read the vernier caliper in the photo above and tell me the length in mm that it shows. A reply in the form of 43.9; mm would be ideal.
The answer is 3.5; mm
